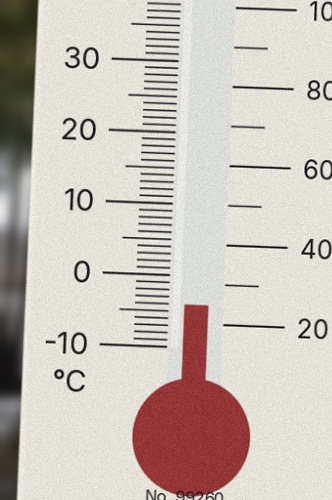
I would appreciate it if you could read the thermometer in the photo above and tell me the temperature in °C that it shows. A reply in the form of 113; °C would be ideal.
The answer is -4; °C
